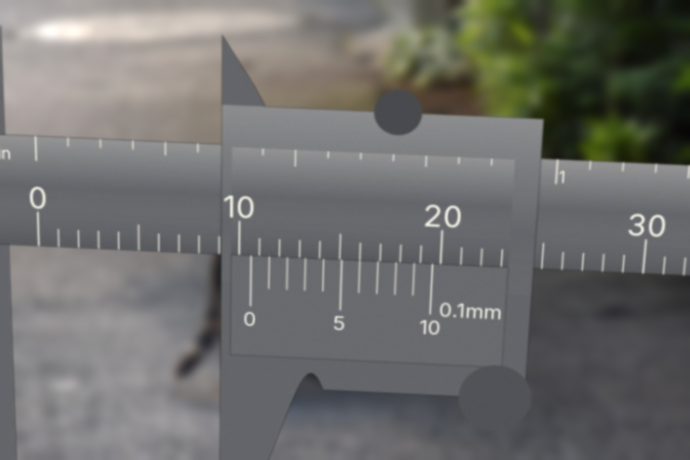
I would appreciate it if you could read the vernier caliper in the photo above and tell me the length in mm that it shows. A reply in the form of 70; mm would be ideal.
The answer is 10.6; mm
